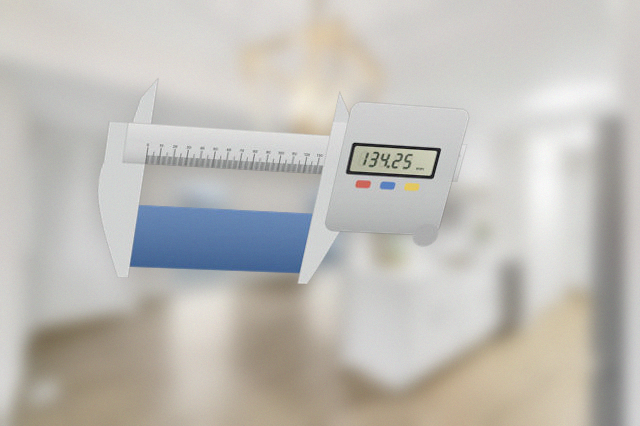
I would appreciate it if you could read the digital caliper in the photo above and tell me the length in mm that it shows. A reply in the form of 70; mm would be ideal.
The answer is 134.25; mm
